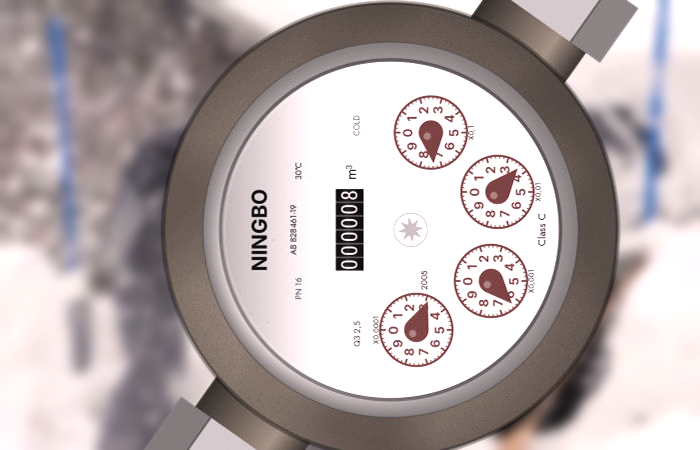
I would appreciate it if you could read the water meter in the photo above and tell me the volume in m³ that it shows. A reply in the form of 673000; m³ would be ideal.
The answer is 8.7363; m³
